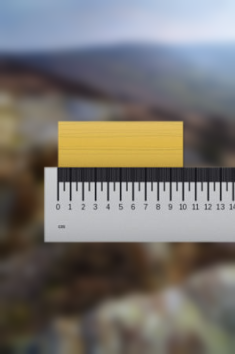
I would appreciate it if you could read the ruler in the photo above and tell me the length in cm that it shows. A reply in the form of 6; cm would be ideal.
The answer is 10; cm
